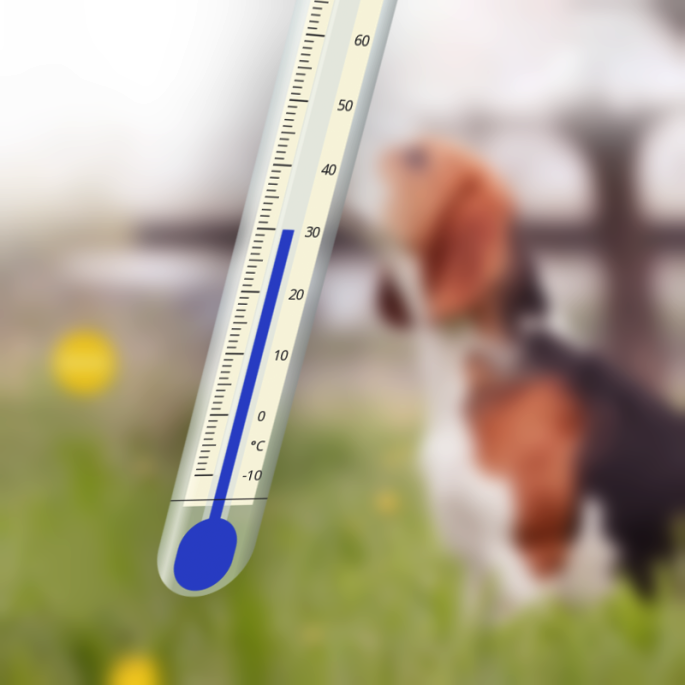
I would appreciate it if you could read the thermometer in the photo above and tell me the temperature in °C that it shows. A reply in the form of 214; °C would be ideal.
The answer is 30; °C
